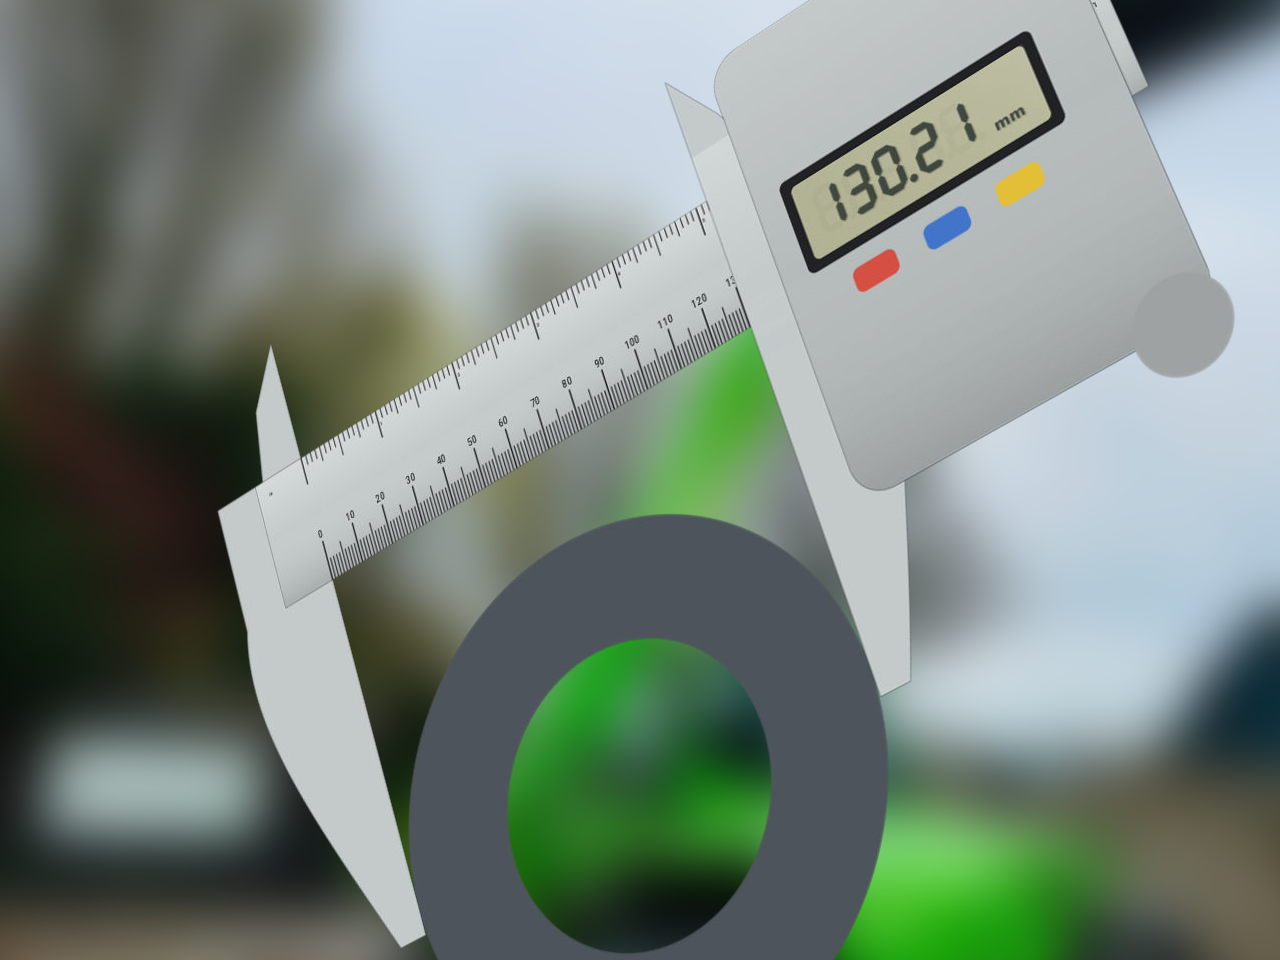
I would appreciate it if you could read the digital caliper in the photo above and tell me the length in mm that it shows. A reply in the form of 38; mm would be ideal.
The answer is 130.21; mm
